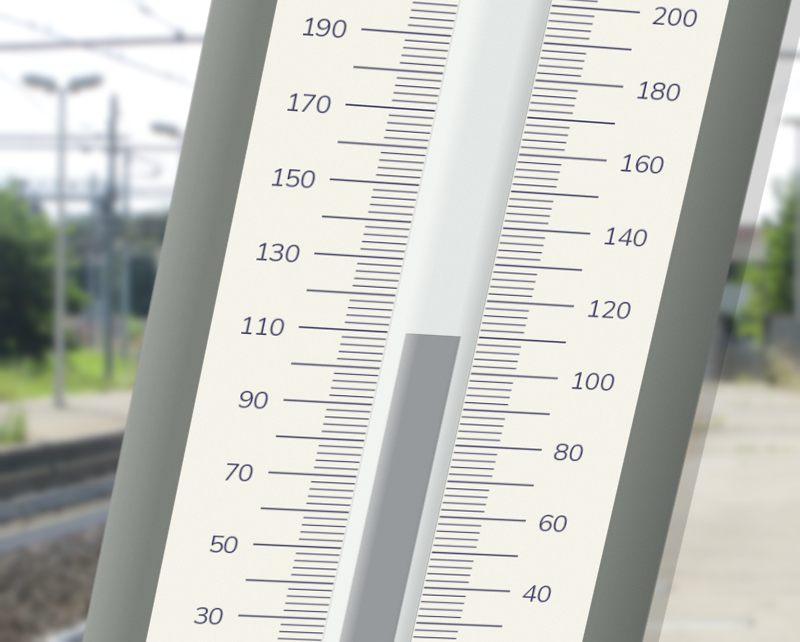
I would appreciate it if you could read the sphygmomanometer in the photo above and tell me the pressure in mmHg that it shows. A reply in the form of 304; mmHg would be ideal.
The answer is 110; mmHg
